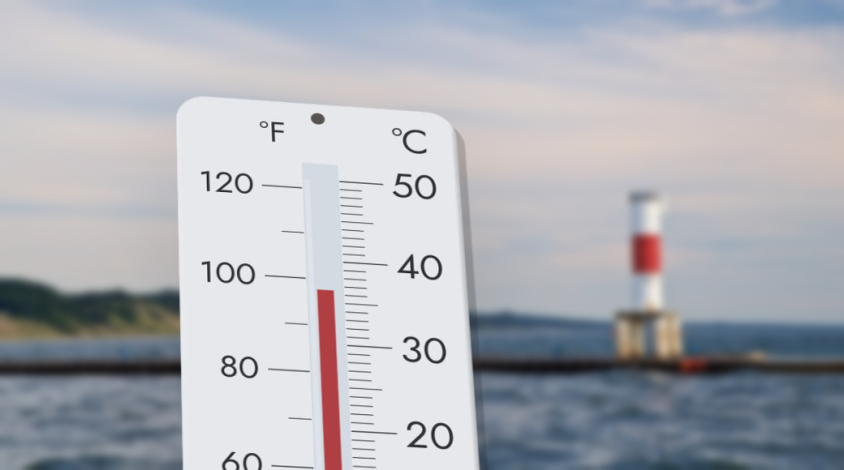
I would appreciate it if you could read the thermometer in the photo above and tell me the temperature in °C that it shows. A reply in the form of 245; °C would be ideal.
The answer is 36.5; °C
